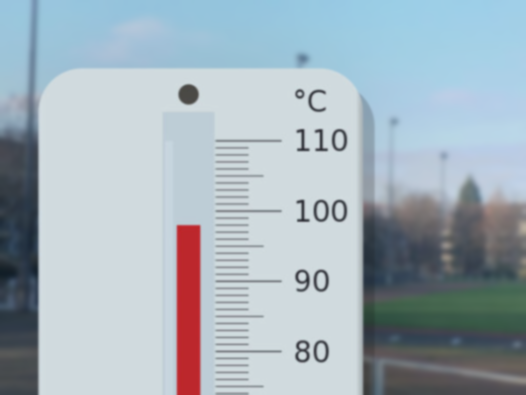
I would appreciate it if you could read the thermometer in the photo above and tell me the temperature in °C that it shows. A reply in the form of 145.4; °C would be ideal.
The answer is 98; °C
